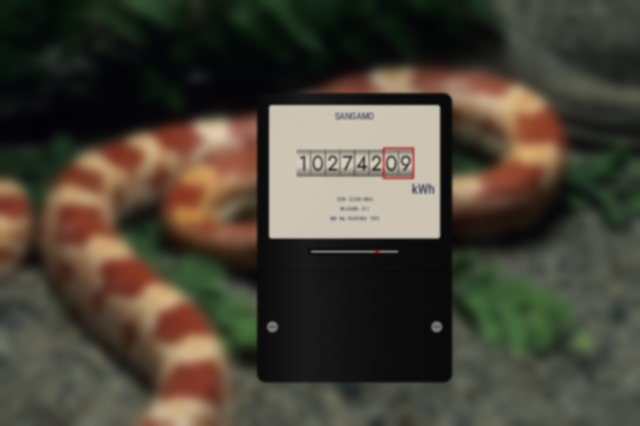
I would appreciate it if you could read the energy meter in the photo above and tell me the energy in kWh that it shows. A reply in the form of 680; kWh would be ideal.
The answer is 102742.09; kWh
